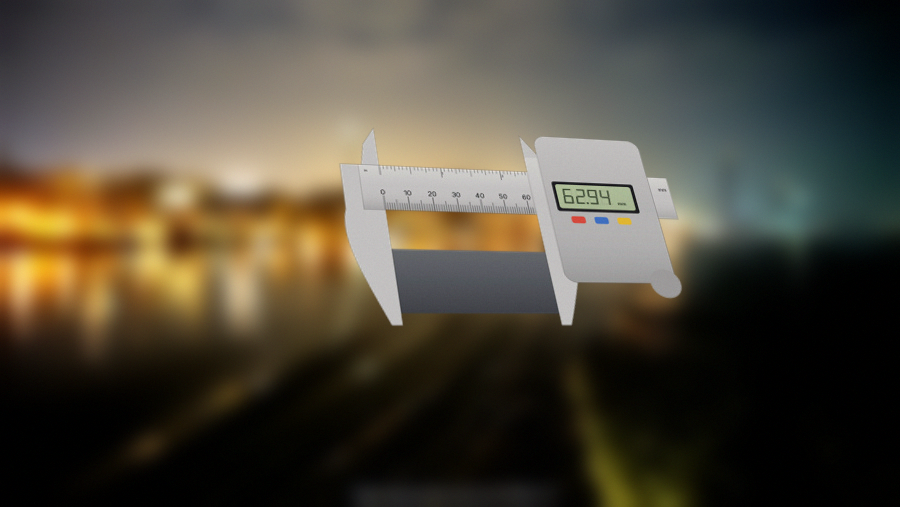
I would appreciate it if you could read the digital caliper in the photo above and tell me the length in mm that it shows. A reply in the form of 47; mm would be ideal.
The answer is 62.94; mm
